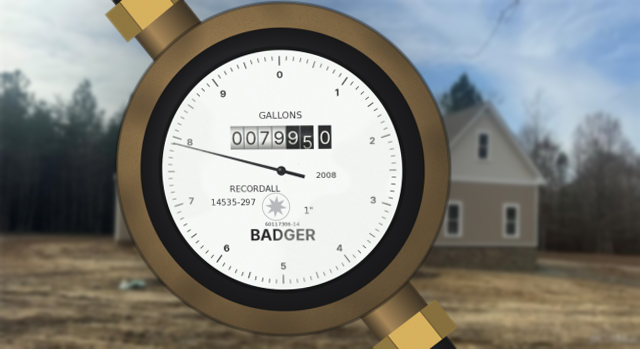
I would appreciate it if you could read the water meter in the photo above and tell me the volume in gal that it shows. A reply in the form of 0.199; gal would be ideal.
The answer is 79947.9; gal
